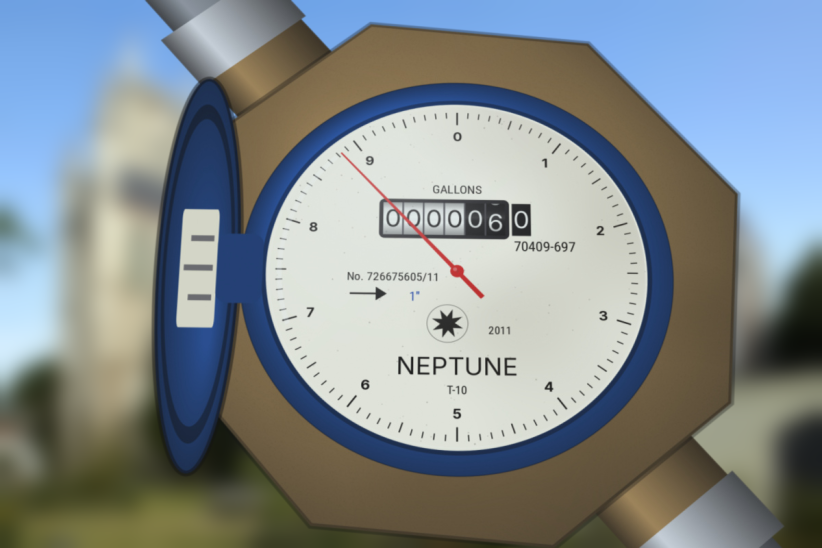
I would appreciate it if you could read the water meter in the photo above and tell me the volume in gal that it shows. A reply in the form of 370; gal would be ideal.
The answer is 58.8; gal
